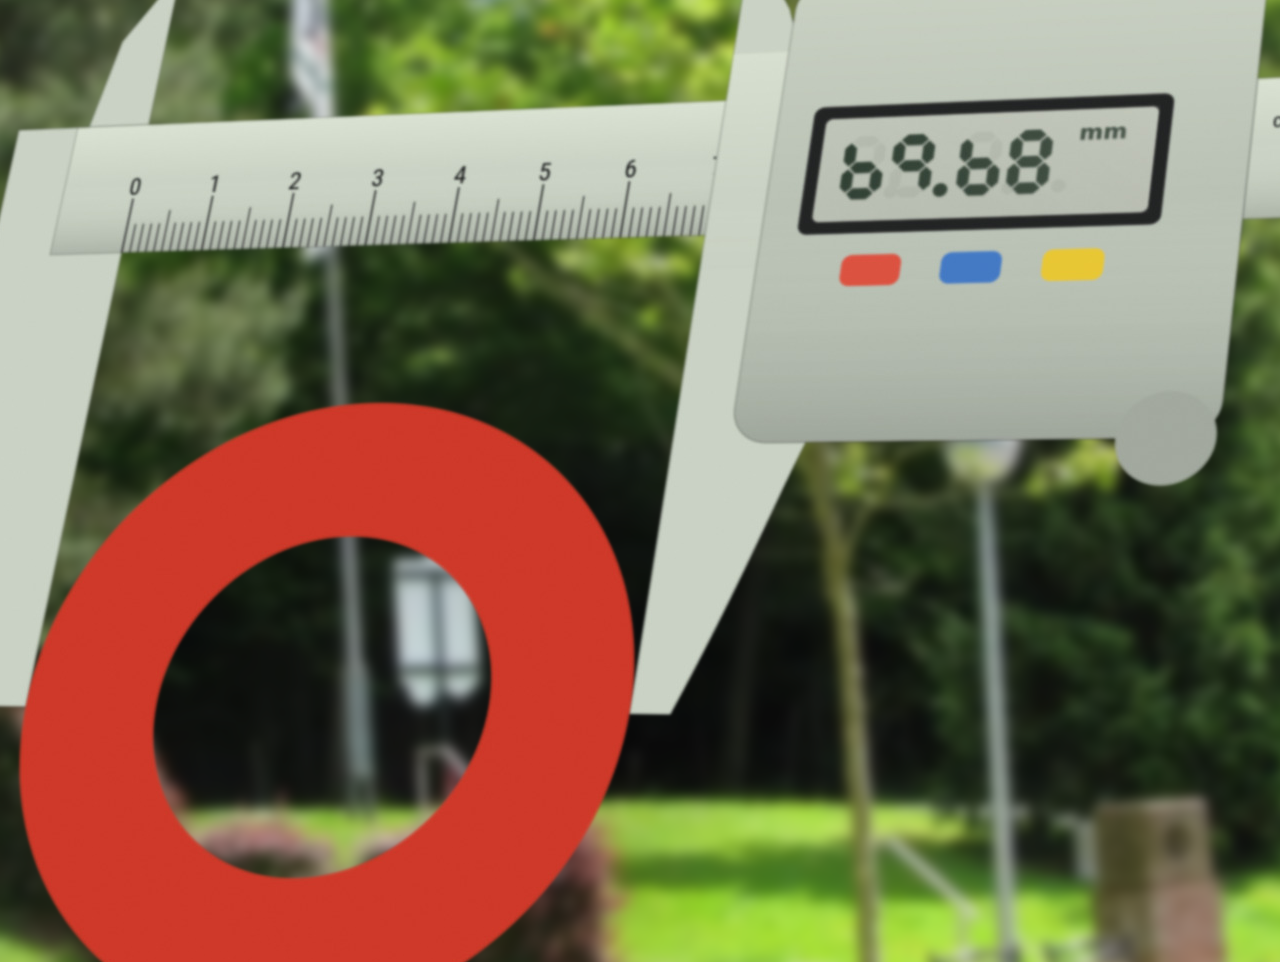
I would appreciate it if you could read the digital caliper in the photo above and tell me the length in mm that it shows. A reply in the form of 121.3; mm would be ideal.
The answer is 69.68; mm
